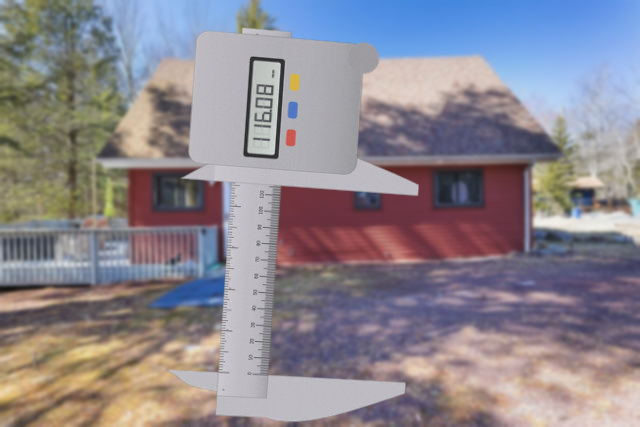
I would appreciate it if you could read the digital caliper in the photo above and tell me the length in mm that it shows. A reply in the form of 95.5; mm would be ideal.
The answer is 116.08; mm
